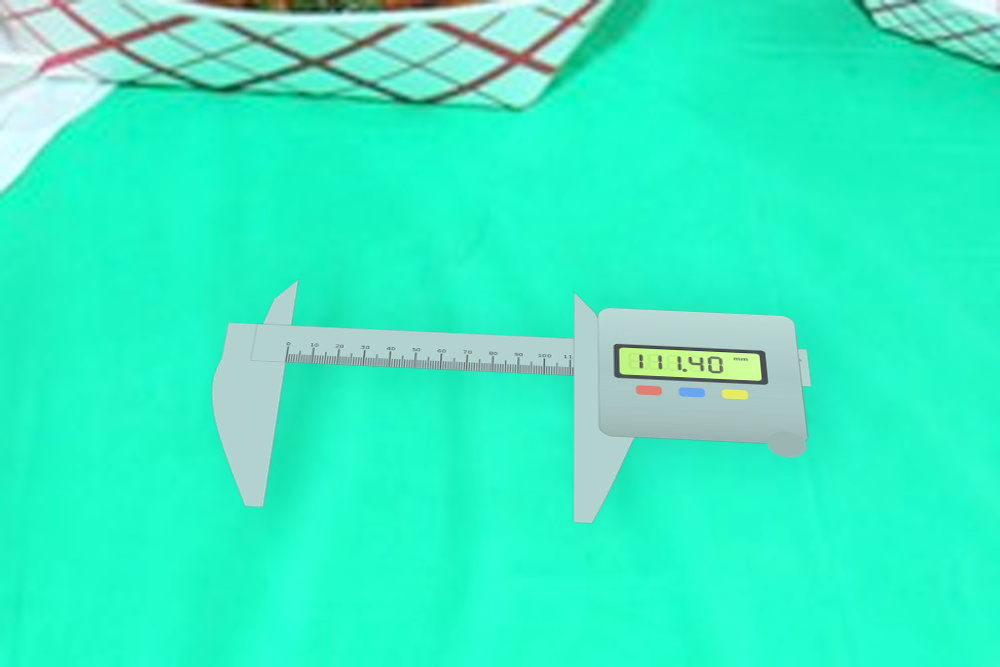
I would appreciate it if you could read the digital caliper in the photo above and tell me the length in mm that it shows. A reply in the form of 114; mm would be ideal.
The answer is 111.40; mm
